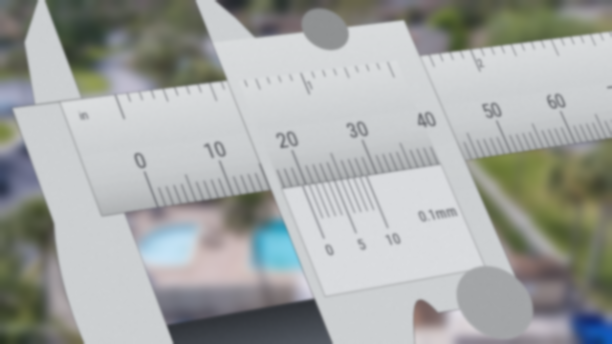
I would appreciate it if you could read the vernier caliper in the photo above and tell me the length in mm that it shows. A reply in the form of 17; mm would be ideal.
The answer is 19.5; mm
